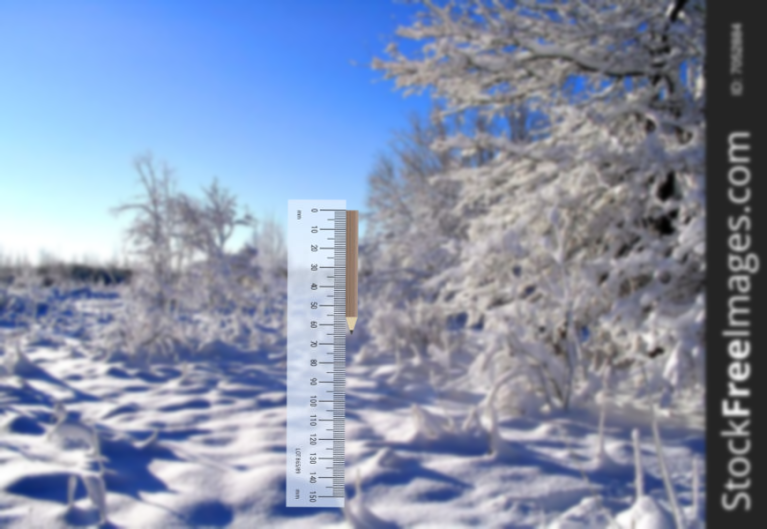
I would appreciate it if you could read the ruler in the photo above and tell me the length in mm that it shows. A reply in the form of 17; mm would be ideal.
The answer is 65; mm
